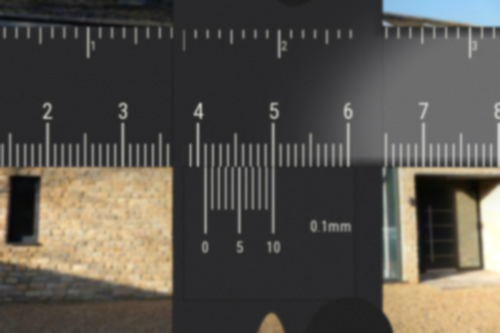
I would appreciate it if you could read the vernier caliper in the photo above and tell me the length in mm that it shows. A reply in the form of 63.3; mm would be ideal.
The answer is 41.0; mm
